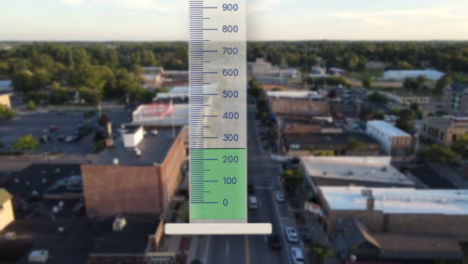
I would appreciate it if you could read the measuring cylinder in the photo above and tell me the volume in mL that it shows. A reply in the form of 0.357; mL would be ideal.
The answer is 250; mL
